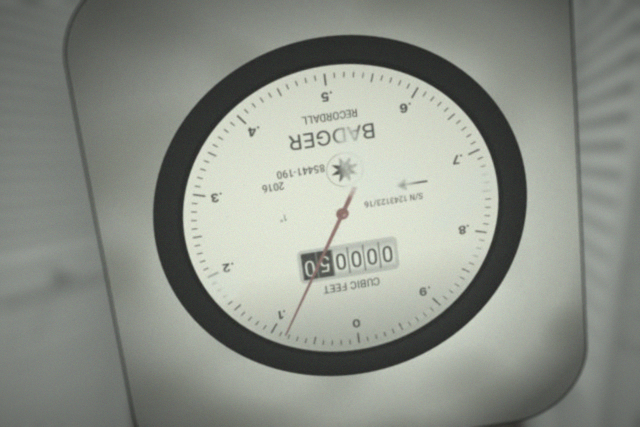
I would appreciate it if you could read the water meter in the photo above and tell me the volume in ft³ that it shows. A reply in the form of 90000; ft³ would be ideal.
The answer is 50.08; ft³
